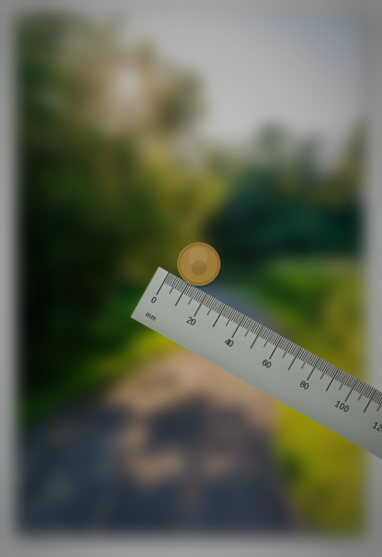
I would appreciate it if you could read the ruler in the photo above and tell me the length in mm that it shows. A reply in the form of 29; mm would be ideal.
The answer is 20; mm
